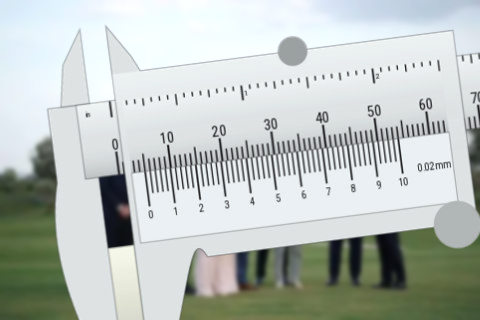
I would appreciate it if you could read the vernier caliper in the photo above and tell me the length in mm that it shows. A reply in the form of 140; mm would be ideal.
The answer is 5.0; mm
